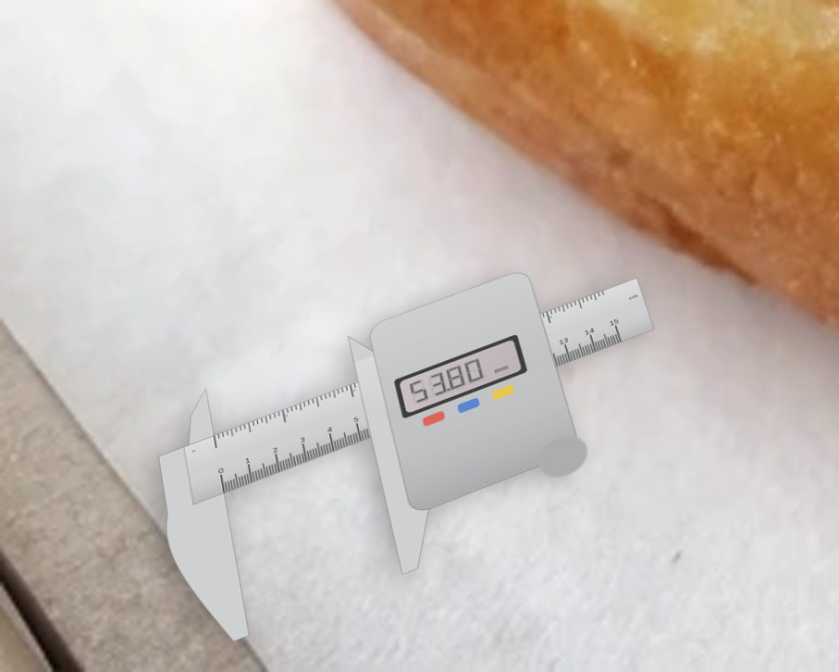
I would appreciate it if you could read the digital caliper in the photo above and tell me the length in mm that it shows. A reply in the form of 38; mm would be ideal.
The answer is 53.80; mm
